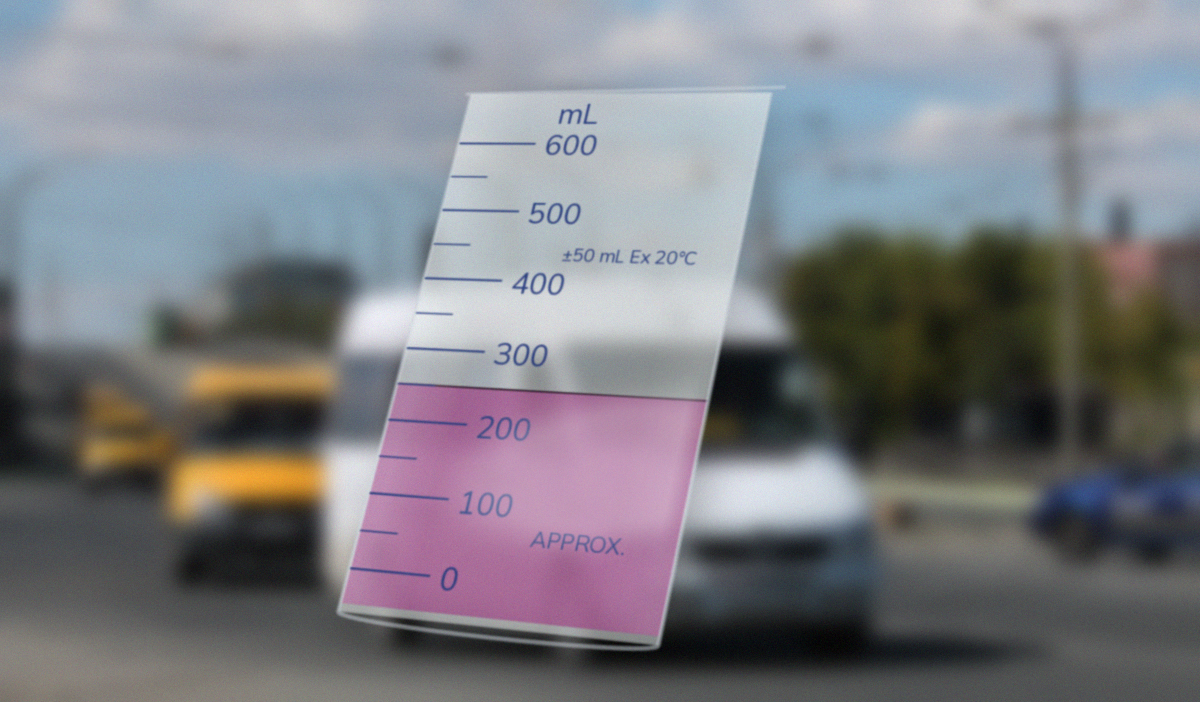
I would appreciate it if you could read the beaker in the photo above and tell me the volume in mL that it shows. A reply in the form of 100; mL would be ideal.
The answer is 250; mL
